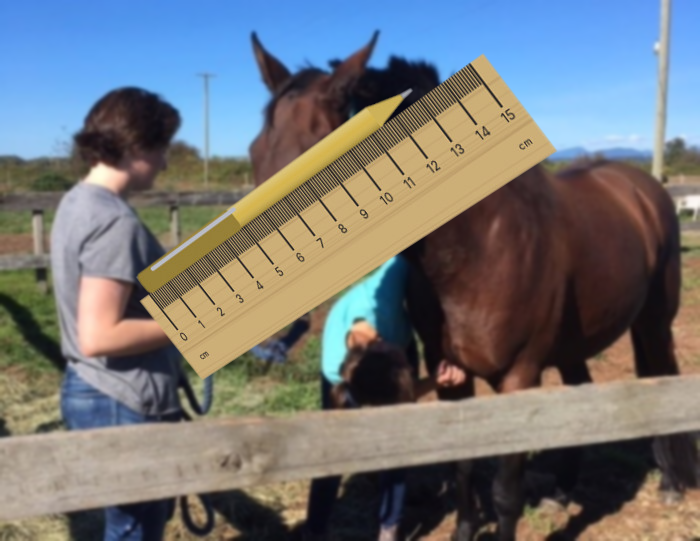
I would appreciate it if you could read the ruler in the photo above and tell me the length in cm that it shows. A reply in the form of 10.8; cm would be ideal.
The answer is 13; cm
